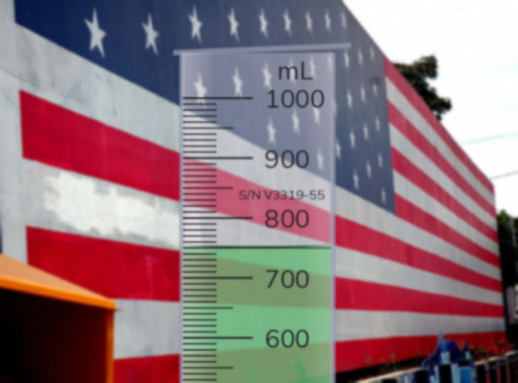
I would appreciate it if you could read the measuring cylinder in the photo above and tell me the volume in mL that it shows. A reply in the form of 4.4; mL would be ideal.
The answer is 750; mL
